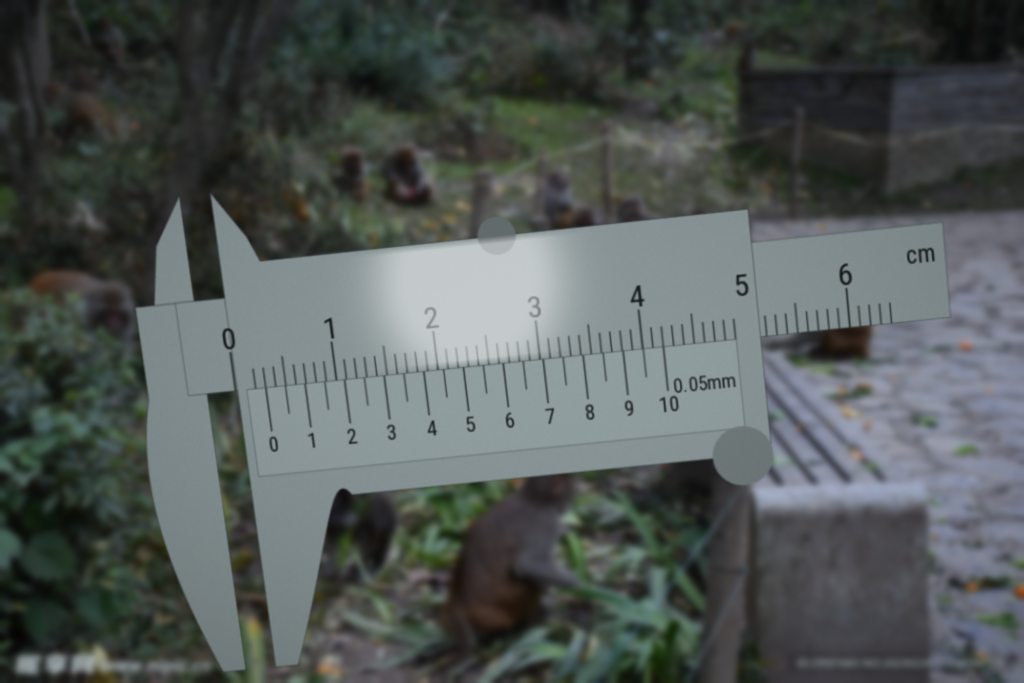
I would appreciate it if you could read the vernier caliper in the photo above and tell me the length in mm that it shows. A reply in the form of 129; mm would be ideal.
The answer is 3.0; mm
